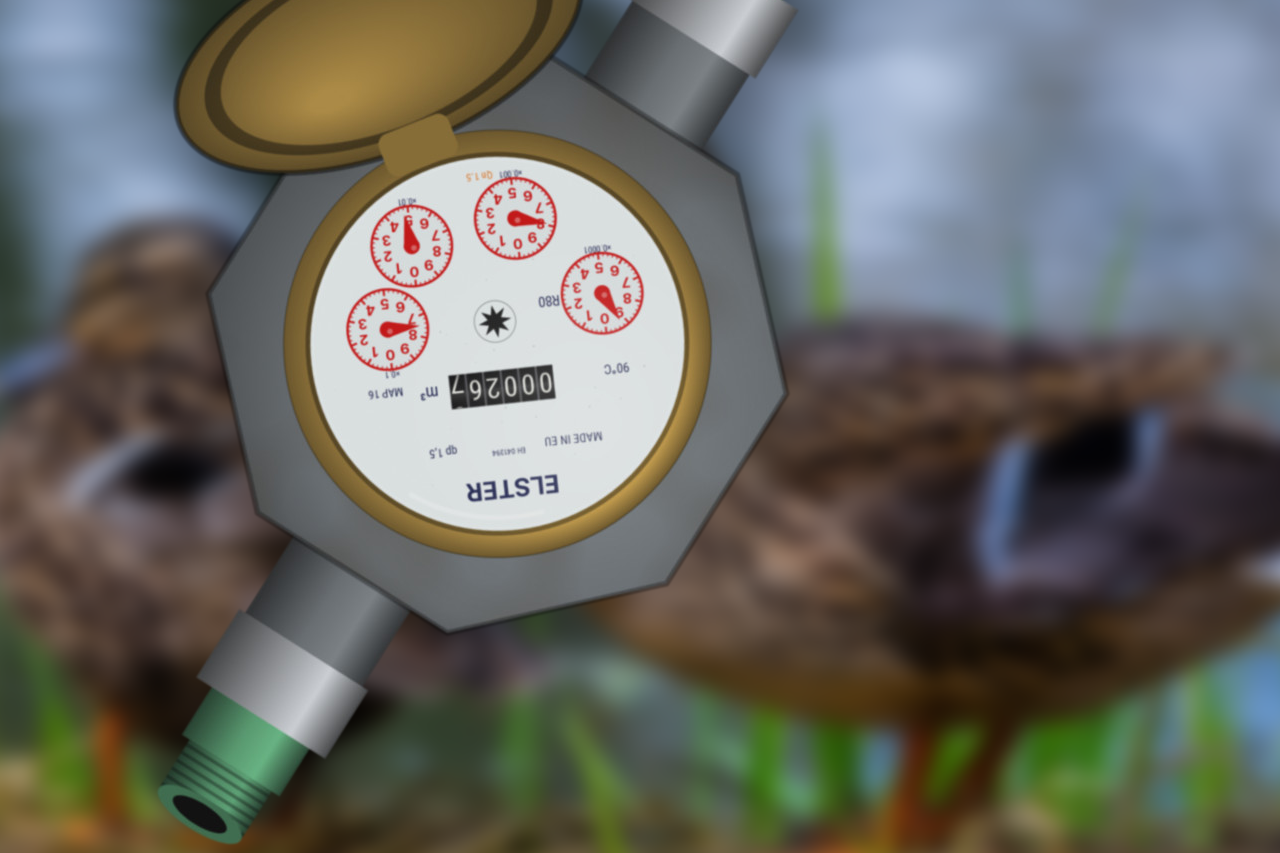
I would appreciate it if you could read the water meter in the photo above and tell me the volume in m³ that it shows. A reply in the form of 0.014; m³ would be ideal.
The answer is 266.7479; m³
